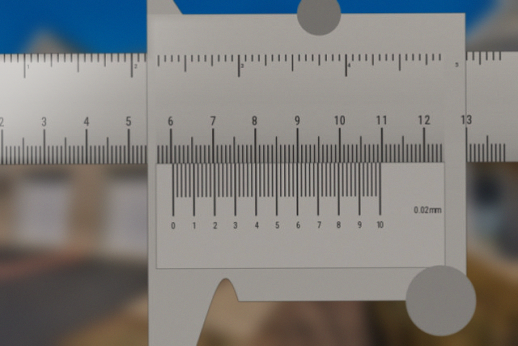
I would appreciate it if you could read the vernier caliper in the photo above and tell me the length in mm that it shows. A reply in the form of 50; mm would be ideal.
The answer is 60.5; mm
